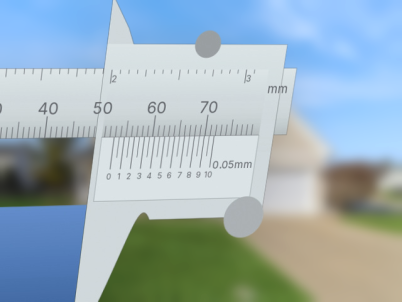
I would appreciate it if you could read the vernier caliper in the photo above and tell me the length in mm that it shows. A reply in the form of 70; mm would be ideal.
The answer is 52.8; mm
